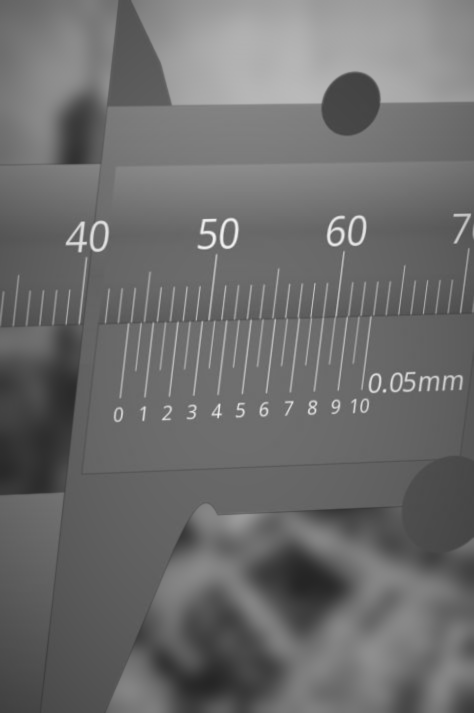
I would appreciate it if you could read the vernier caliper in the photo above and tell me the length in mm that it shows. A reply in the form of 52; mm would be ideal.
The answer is 43.8; mm
